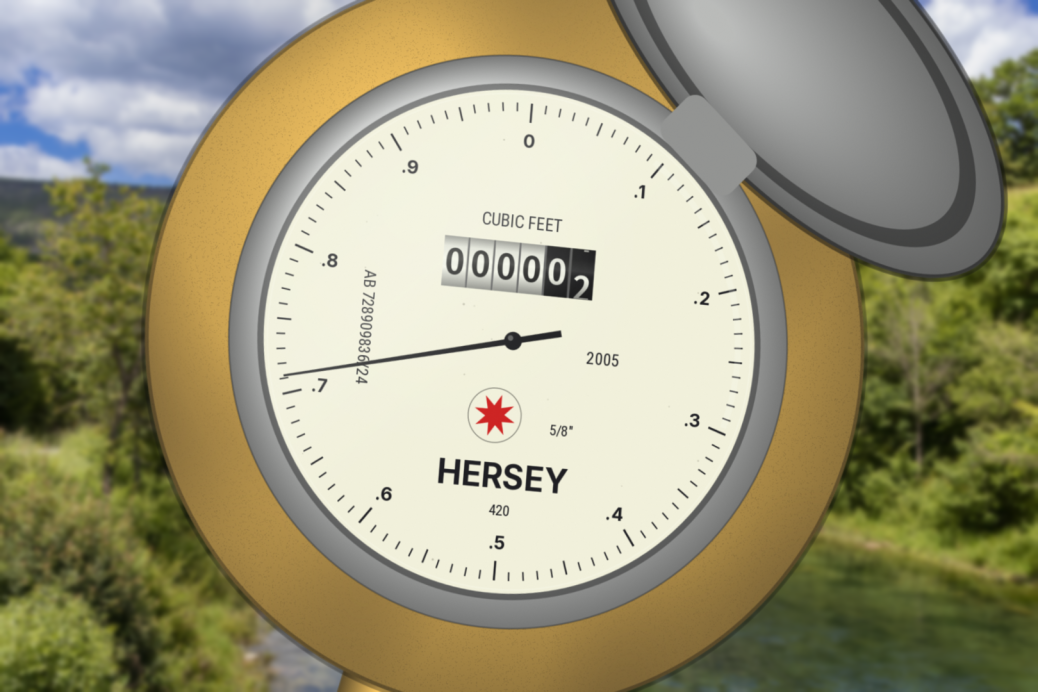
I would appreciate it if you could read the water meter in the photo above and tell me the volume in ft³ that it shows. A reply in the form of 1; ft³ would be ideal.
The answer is 1.71; ft³
